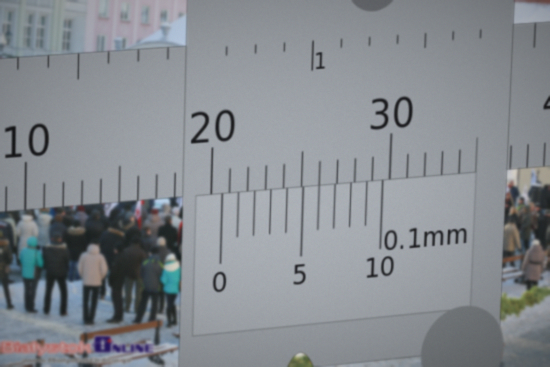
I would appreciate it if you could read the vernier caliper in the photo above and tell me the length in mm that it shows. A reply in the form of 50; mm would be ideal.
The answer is 20.6; mm
